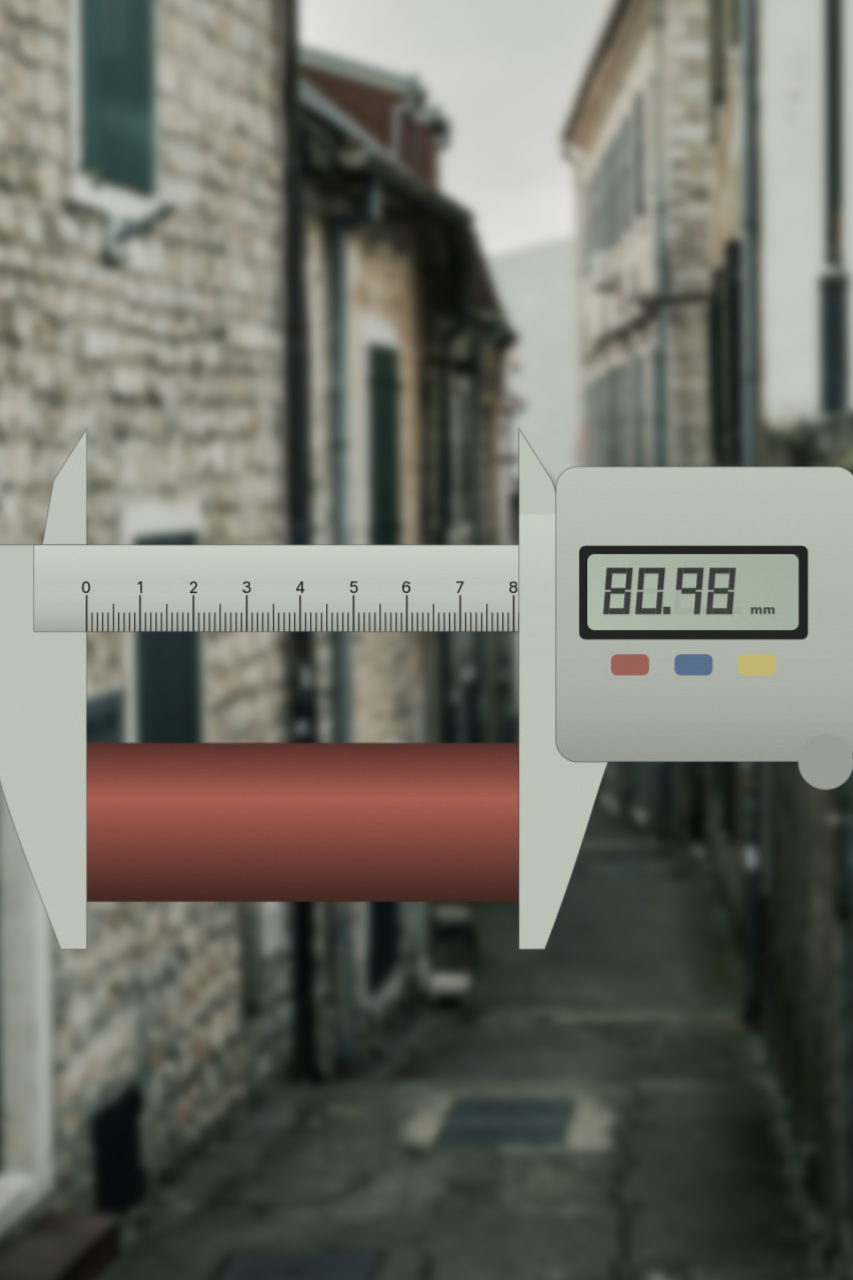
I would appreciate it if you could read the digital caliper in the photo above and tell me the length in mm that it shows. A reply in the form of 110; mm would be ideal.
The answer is 80.98; mm
